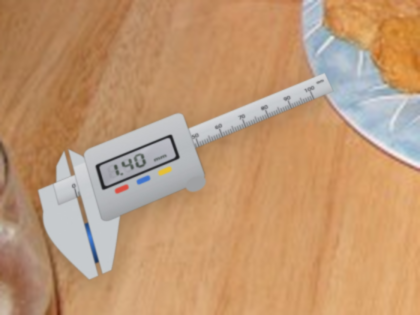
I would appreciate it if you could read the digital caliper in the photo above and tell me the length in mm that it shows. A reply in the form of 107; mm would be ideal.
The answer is 1.40; mm
